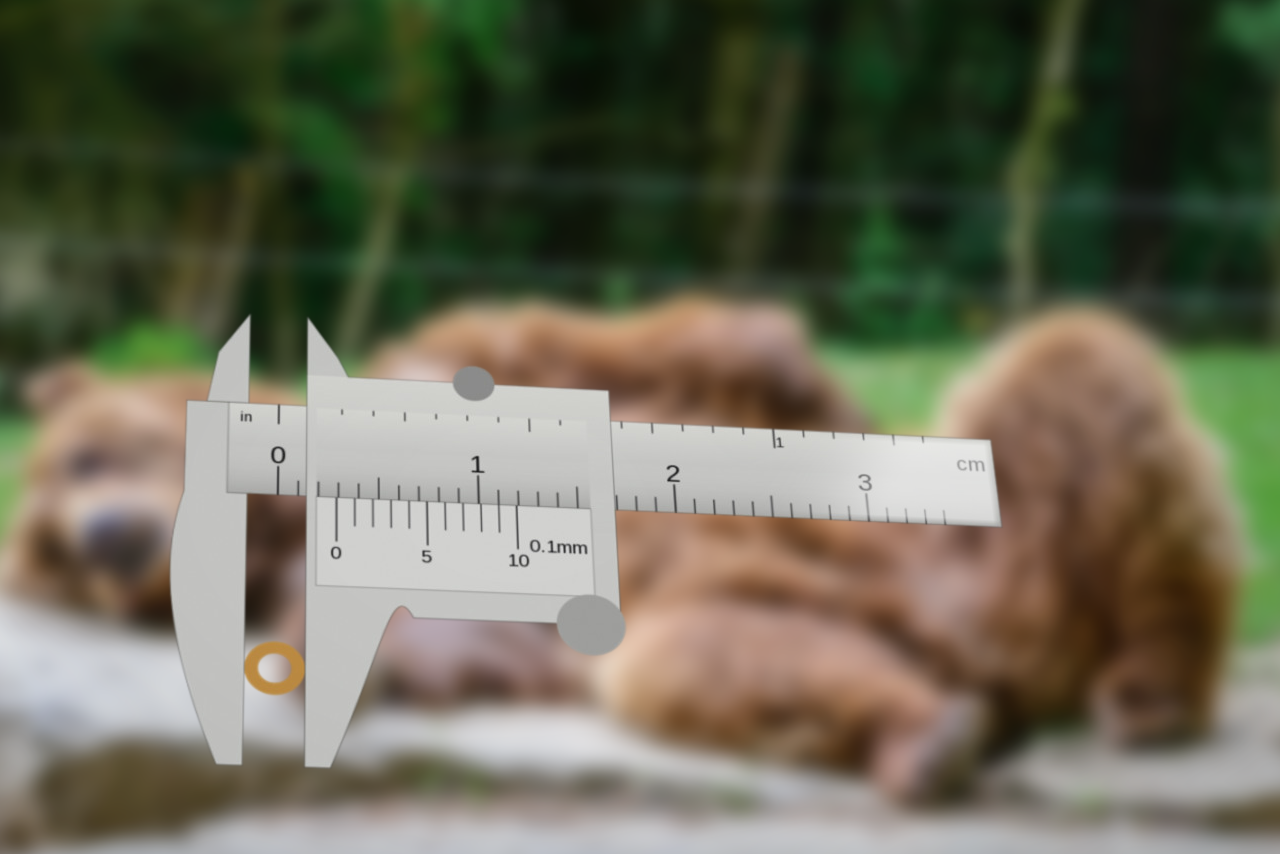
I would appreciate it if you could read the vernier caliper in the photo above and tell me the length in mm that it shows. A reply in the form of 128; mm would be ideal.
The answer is 2.9; mm
